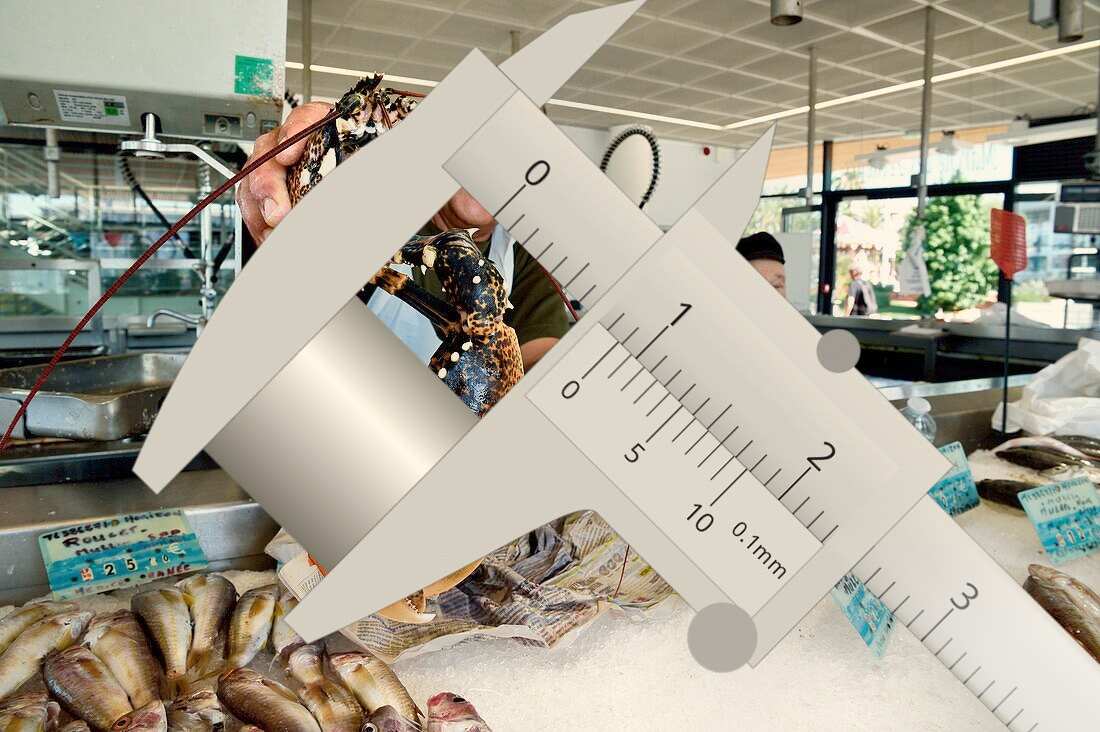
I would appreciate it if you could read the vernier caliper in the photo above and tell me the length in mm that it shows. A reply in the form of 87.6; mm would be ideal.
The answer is 8.8; mm
